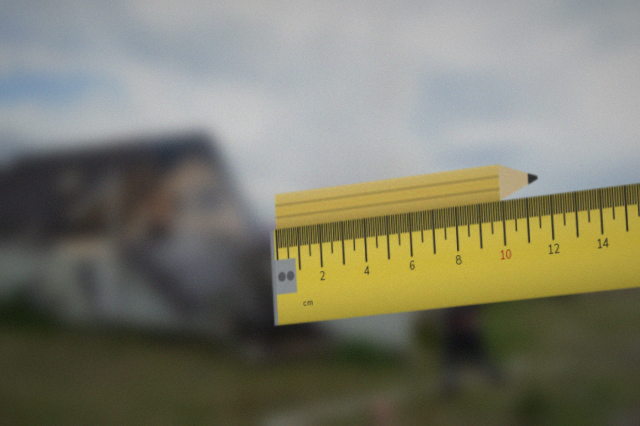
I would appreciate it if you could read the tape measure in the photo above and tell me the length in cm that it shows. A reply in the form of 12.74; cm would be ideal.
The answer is 11.5; cm
